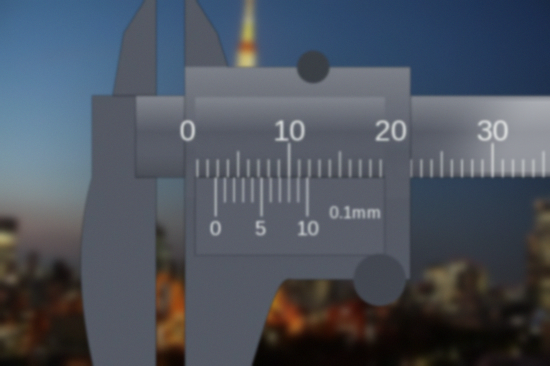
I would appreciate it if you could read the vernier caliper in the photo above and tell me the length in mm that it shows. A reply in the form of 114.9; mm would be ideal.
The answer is 2.8; mm
